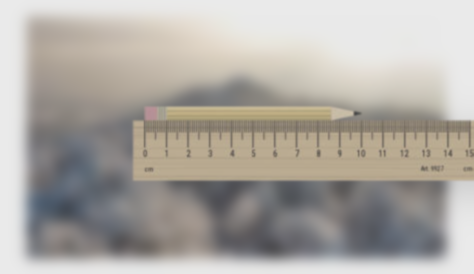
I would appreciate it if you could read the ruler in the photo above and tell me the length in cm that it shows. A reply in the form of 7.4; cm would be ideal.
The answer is 10; cm
